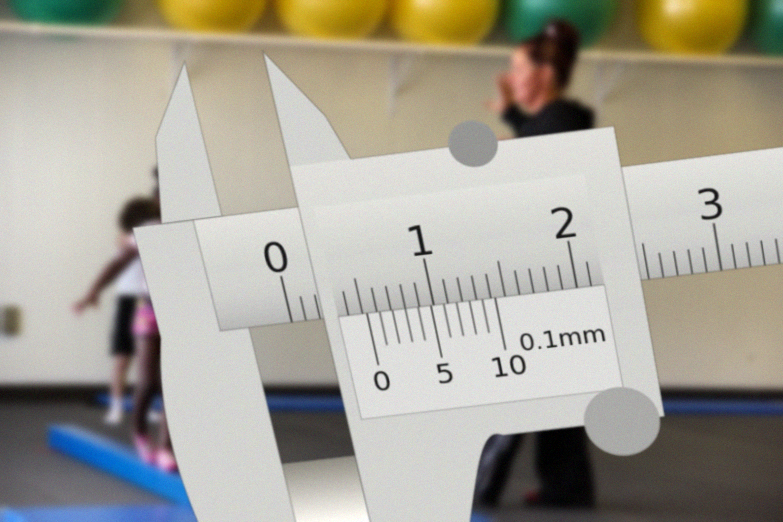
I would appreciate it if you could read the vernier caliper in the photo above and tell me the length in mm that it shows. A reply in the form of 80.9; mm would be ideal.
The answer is 5.3; mm
